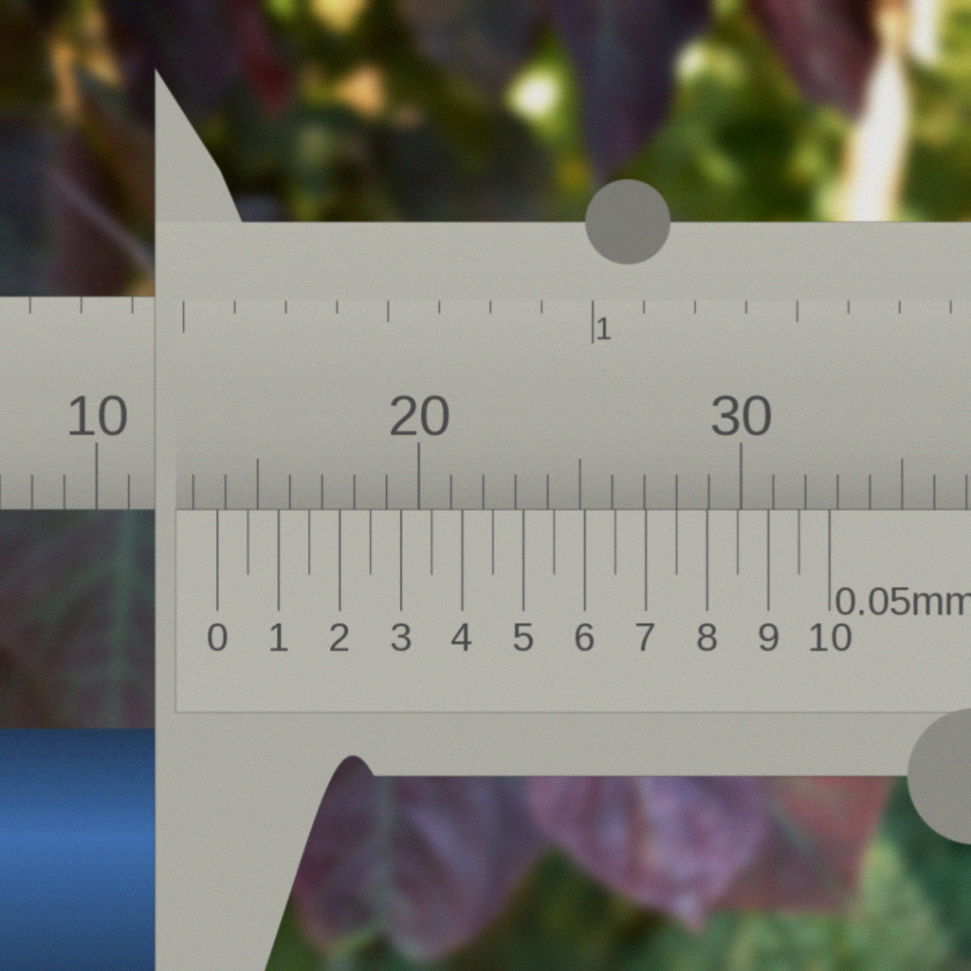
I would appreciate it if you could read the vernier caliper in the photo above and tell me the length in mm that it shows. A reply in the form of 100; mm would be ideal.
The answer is 13.75; mm
